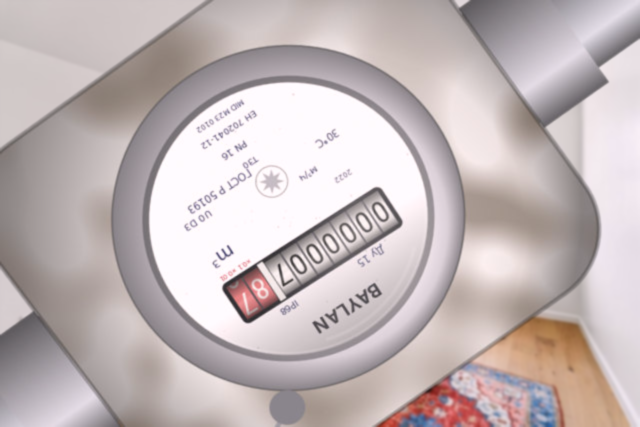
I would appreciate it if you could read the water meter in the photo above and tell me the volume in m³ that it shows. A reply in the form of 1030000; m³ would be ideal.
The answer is 7.87; m³
